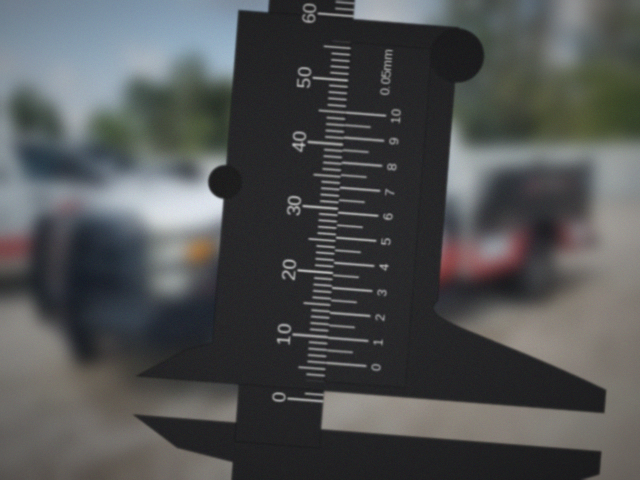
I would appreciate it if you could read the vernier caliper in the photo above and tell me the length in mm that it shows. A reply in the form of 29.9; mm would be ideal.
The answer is 6.0; mm
